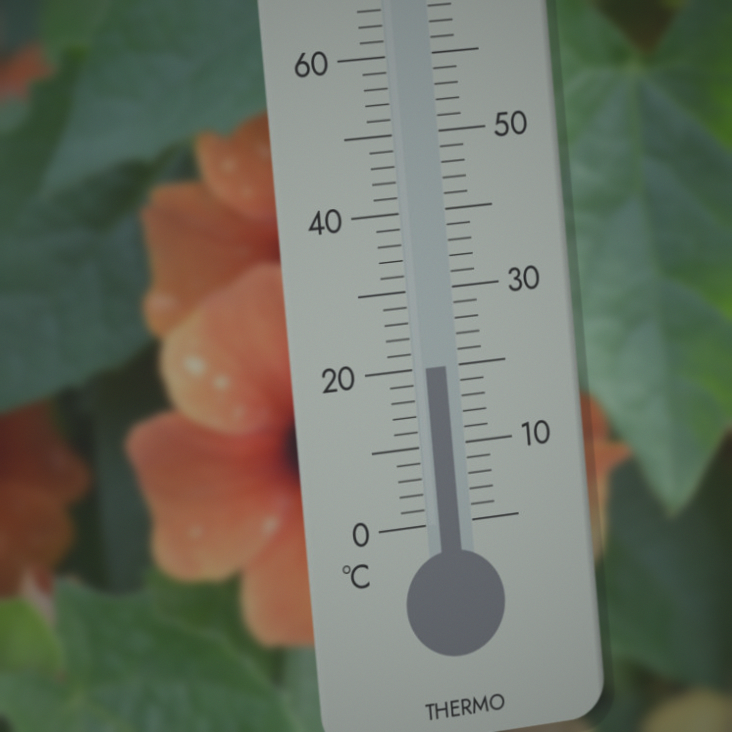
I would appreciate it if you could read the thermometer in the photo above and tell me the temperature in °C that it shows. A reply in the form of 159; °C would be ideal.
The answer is 20; °C
